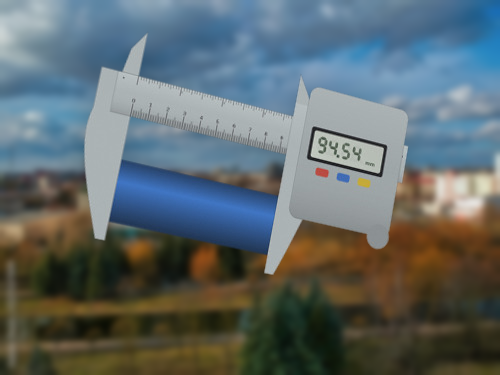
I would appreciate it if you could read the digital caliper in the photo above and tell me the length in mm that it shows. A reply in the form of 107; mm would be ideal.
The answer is 94.54; mm
